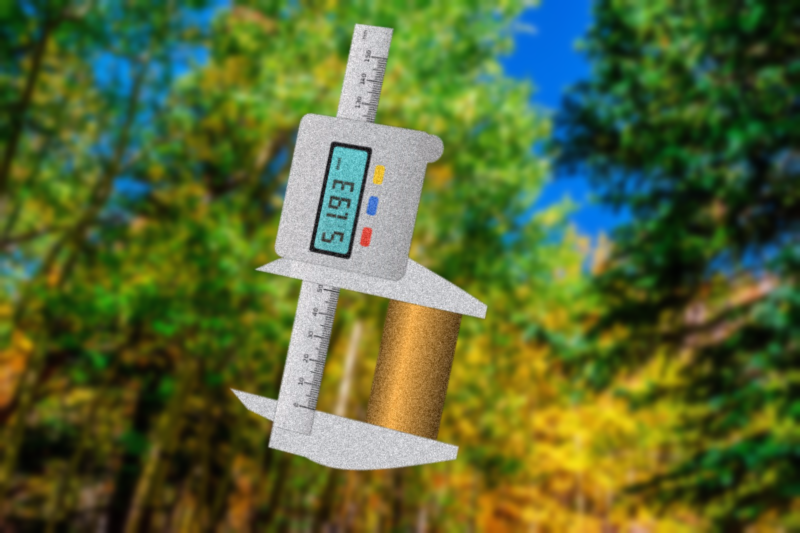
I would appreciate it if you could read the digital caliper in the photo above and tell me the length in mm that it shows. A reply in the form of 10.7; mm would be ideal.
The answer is 51.93; mm
